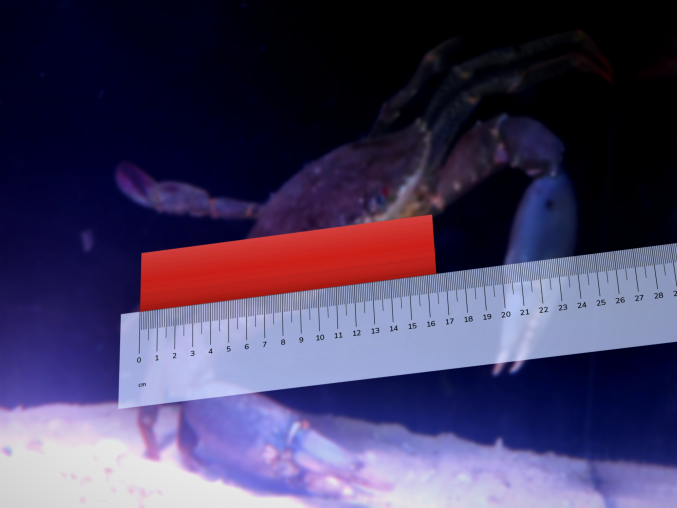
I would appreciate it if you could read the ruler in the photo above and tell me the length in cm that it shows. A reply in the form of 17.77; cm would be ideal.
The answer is 16.5; cm
